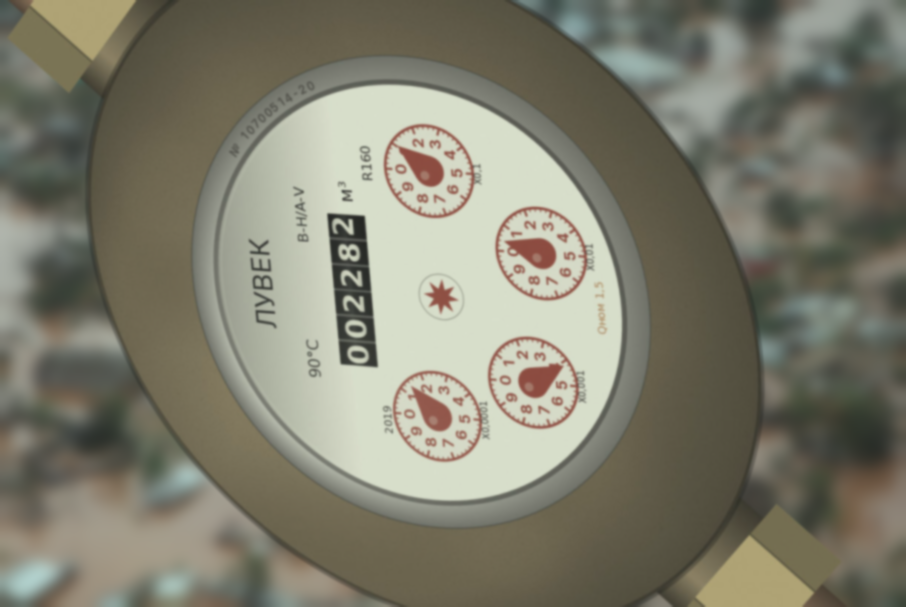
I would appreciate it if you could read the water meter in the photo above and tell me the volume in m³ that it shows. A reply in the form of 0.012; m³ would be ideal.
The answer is 2282.1041; m³
